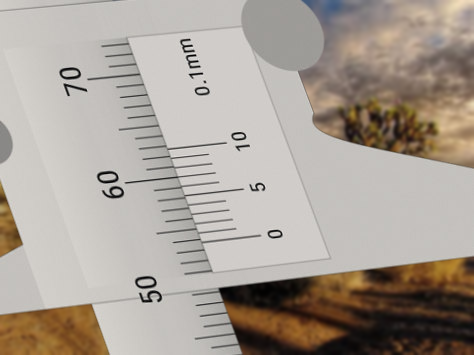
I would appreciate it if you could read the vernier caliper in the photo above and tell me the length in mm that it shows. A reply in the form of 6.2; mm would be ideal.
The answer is 53.7; mm
